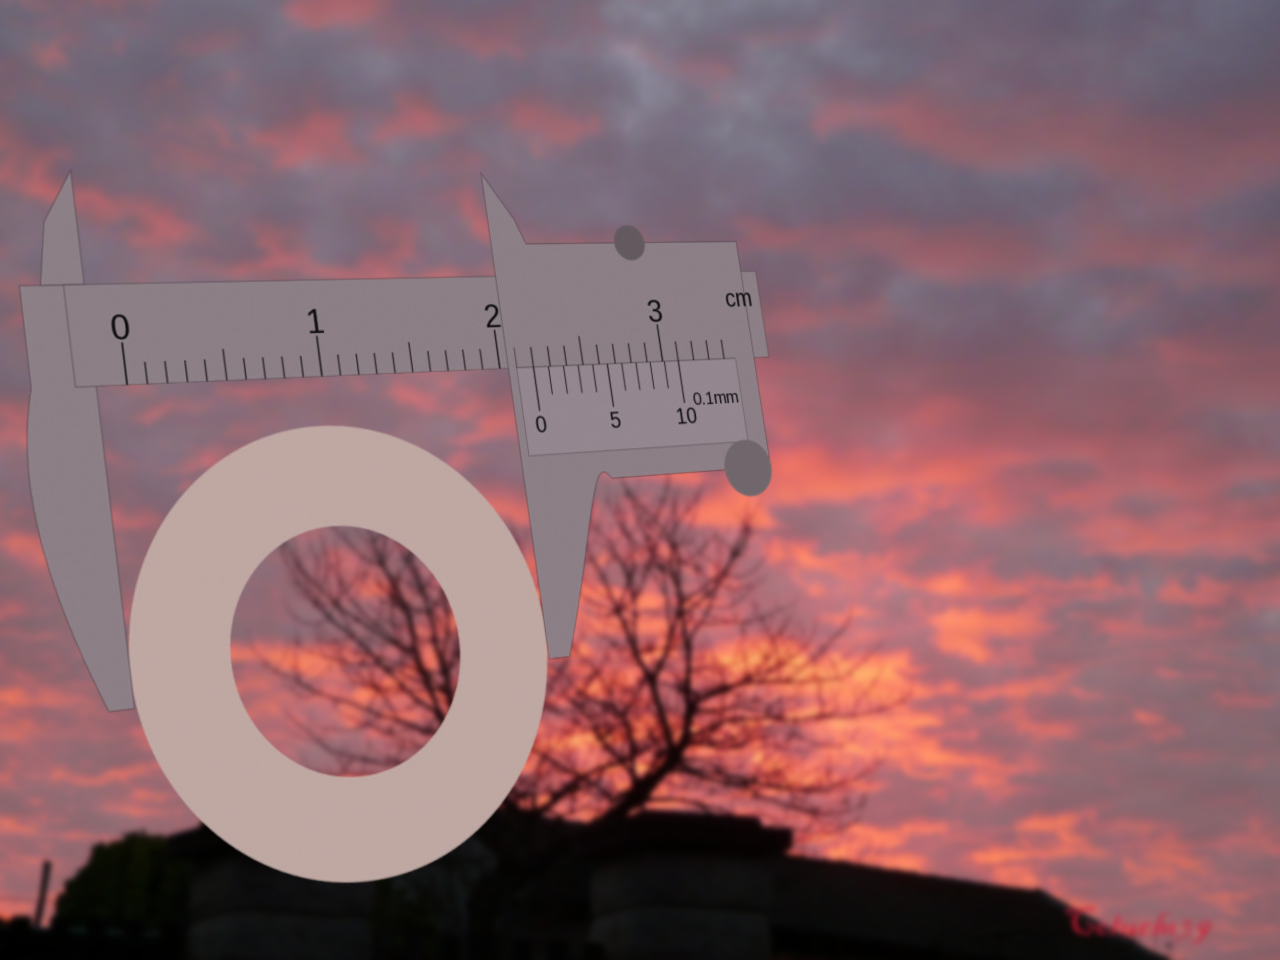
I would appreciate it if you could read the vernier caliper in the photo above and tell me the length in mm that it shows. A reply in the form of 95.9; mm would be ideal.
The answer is 22.0; mm
